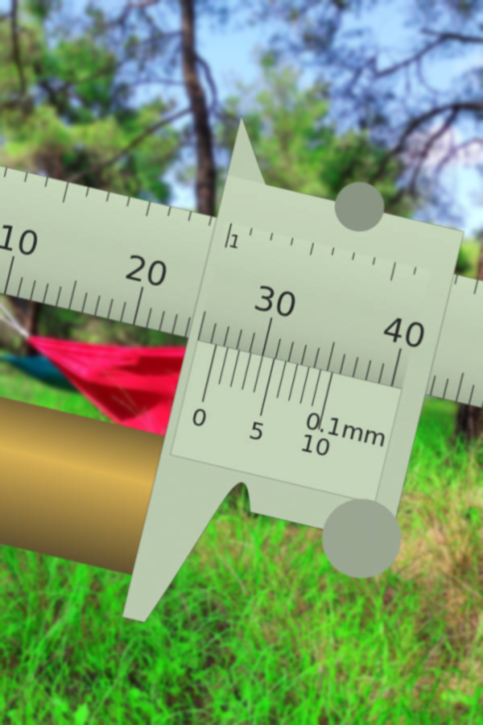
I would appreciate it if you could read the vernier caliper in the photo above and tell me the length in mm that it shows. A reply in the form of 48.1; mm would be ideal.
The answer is 26.4; mm
